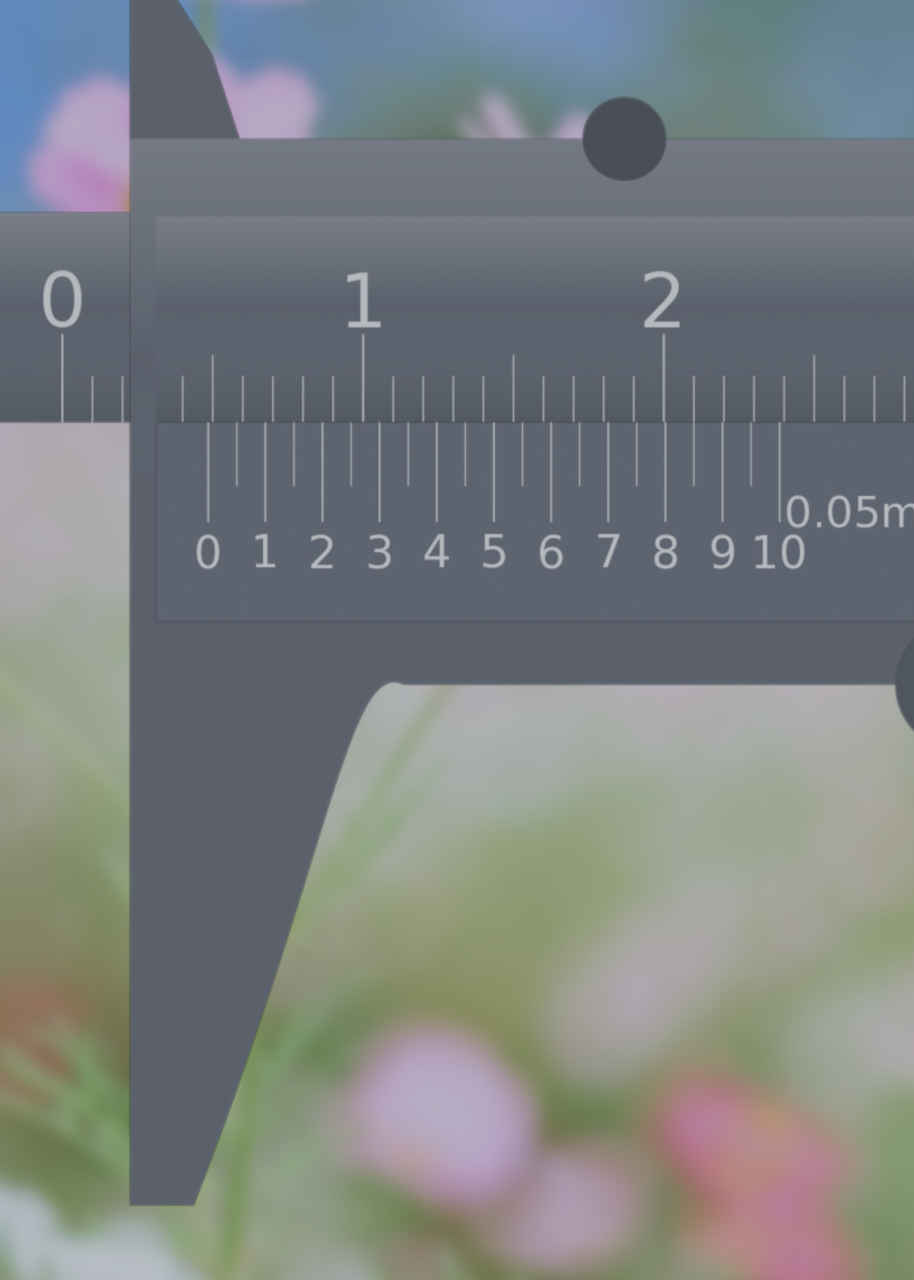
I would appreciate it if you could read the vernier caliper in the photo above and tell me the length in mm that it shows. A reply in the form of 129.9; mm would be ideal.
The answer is 4.85; mm
